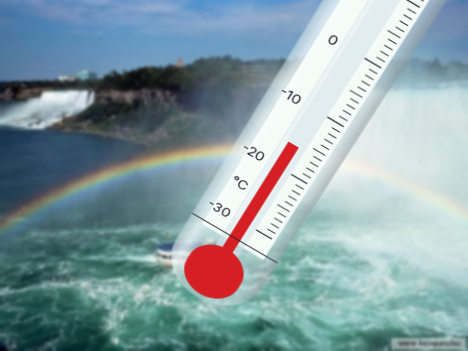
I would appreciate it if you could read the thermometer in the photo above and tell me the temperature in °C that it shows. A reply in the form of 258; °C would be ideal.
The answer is -16; °C
